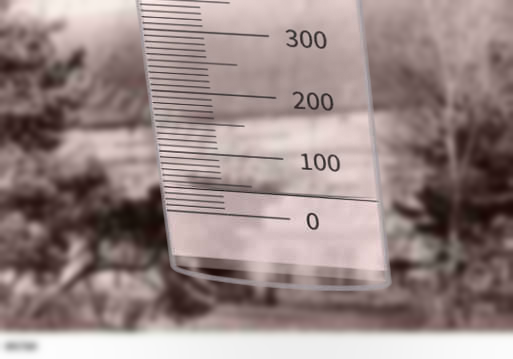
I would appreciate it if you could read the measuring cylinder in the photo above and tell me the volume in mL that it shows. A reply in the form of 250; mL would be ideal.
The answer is 40; mL
